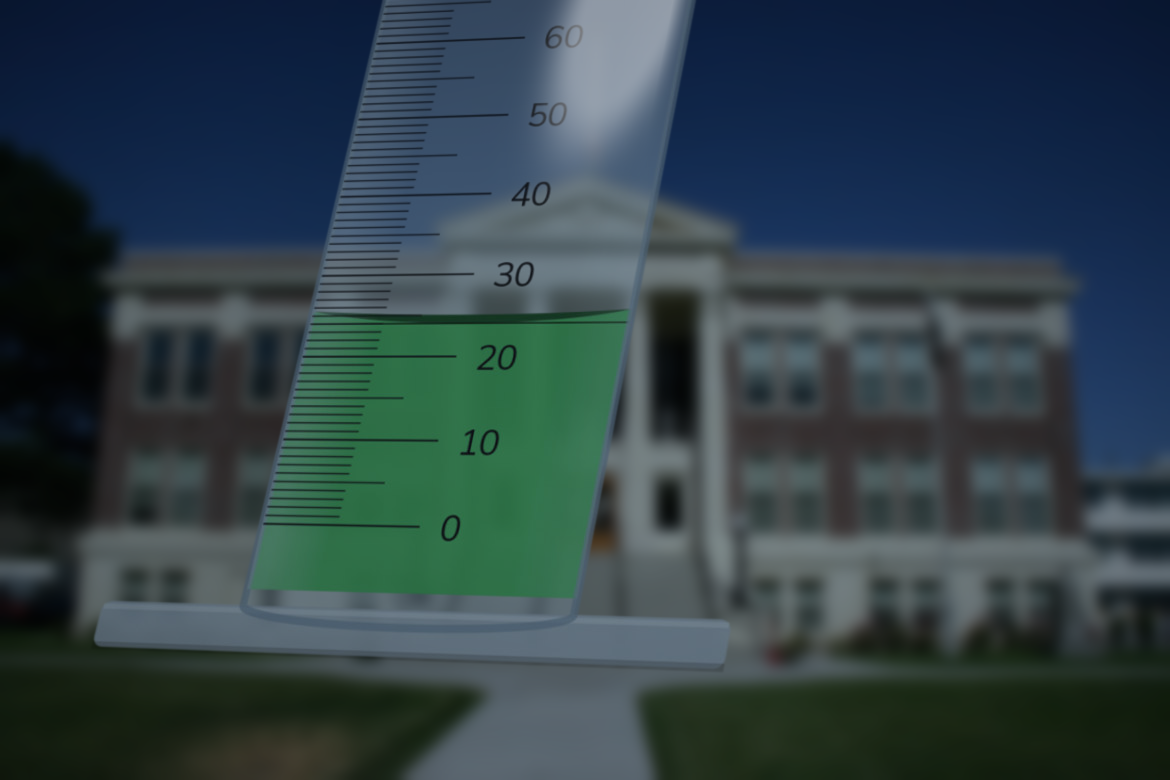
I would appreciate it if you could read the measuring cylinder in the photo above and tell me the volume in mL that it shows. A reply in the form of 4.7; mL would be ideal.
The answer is 24; mL
